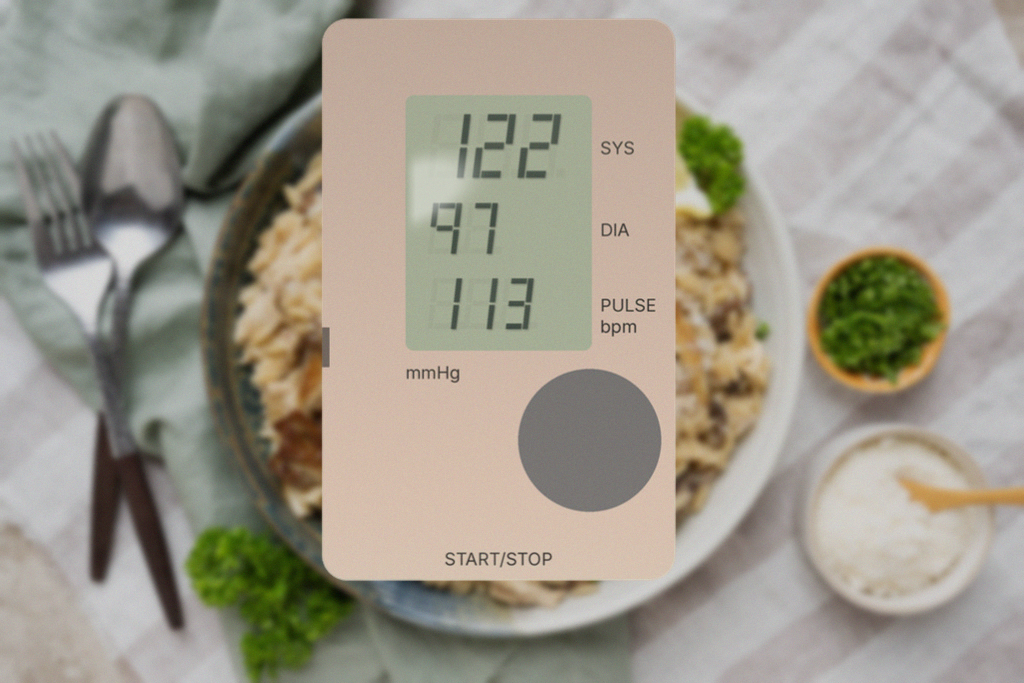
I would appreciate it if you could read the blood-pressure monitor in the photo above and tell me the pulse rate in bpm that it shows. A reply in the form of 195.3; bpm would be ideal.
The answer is 113; bpm
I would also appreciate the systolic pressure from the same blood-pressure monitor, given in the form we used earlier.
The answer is 122; mmHg
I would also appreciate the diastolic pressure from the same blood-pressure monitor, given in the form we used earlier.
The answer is 97; mmHg
